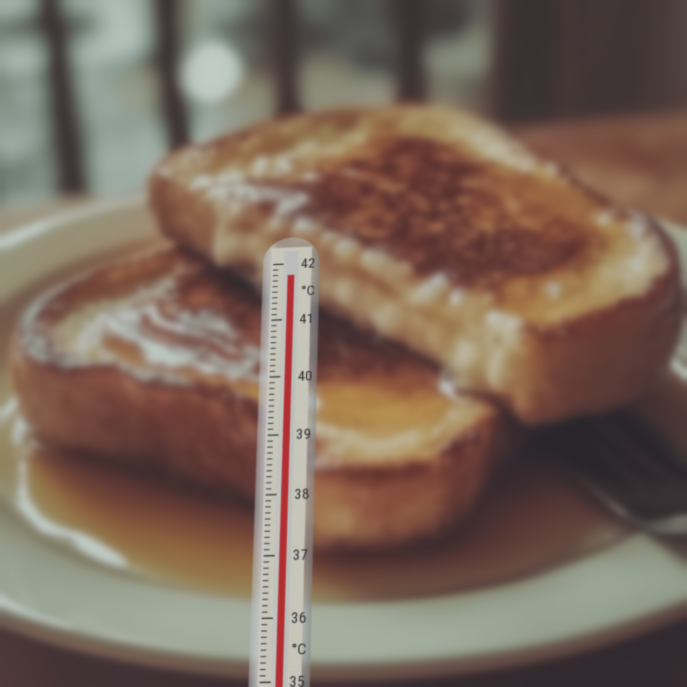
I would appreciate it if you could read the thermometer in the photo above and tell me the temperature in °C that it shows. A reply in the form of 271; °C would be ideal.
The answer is 41.8; °C
